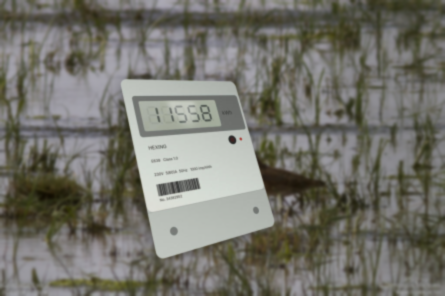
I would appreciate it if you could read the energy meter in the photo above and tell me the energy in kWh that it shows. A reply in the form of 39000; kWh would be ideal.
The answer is 11558; kWh
